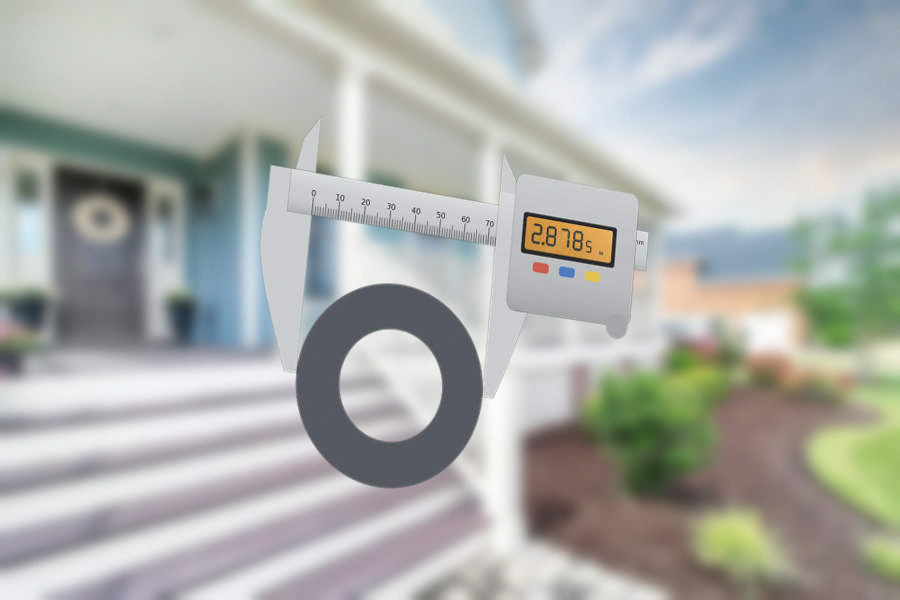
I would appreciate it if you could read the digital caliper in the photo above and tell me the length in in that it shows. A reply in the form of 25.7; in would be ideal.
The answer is 2.8785; in
